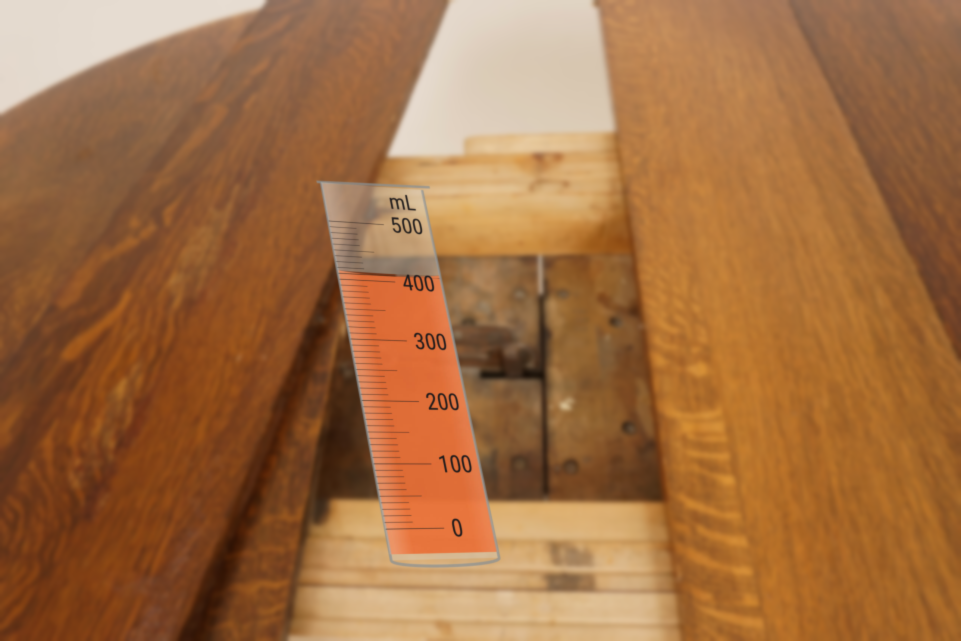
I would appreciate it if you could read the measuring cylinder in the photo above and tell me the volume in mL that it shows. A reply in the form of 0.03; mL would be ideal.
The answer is 410; mL
